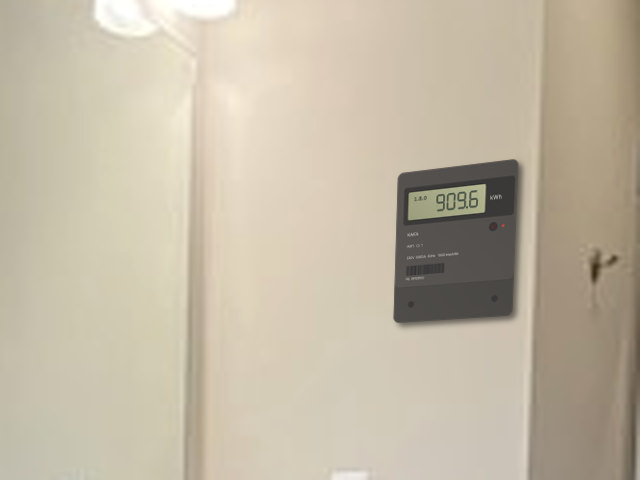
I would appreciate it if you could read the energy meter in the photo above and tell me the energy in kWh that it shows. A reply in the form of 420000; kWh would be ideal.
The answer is 909.6; kWh
